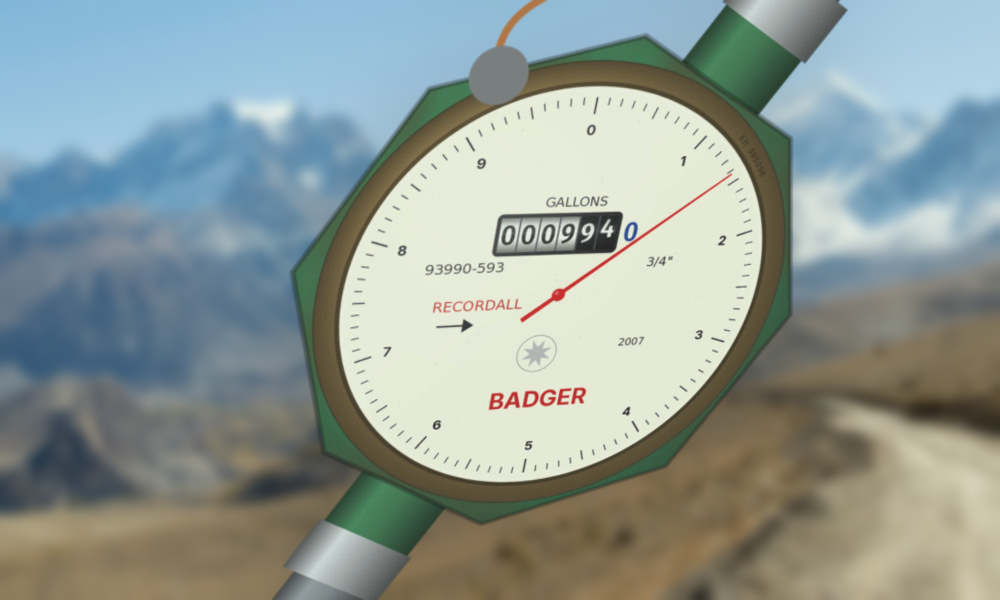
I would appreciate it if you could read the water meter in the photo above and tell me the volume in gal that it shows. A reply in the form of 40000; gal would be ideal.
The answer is 9941.4; gal
